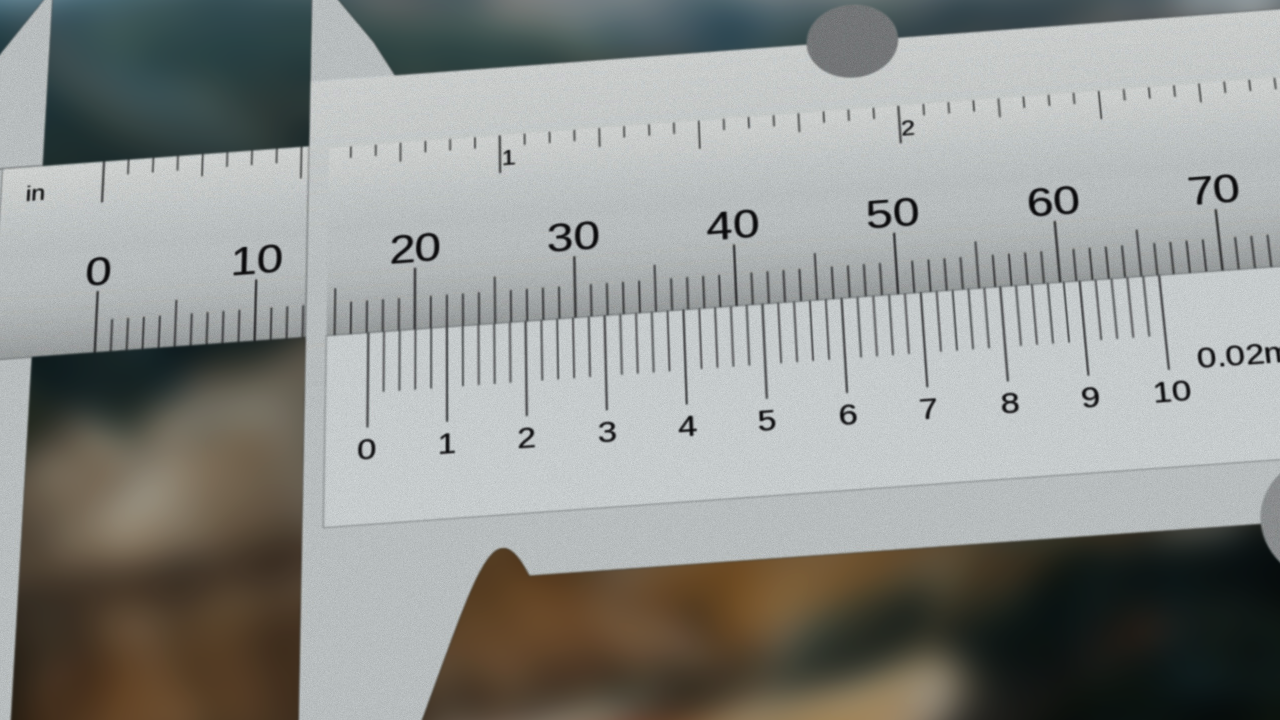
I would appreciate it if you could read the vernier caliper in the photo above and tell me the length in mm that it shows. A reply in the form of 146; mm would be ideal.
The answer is 17.1; mm
